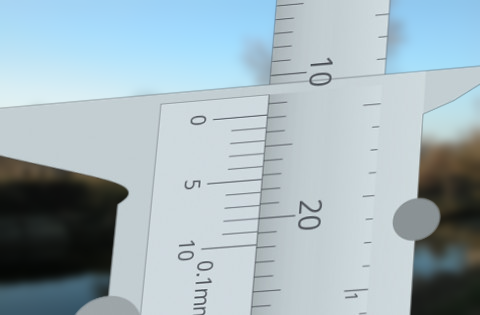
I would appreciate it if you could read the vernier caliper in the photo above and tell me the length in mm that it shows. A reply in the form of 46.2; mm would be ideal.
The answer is 12.8; mm
